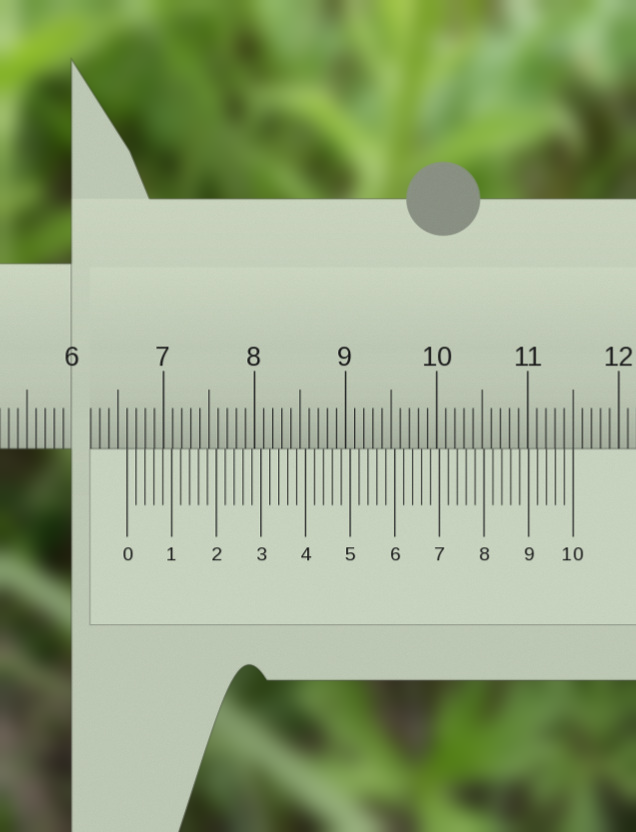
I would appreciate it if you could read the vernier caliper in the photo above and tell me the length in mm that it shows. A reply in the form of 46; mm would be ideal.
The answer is 66.0; mm
